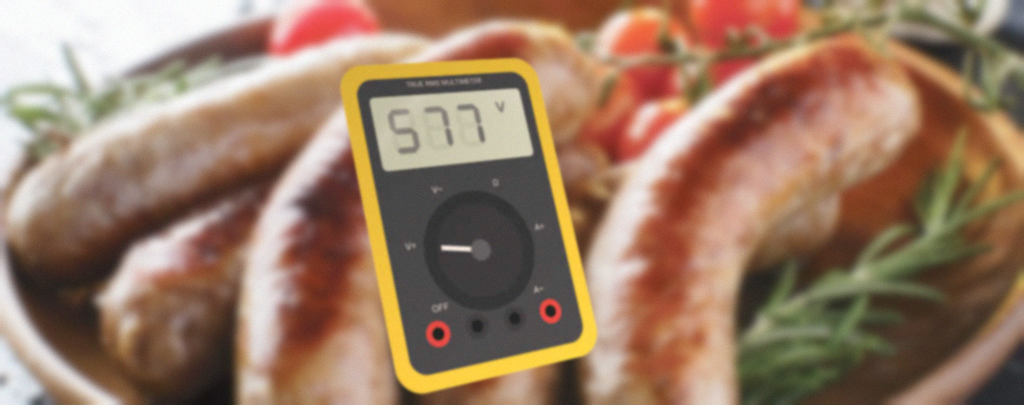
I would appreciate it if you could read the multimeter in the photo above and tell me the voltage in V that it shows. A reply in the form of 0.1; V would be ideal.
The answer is 577; V
